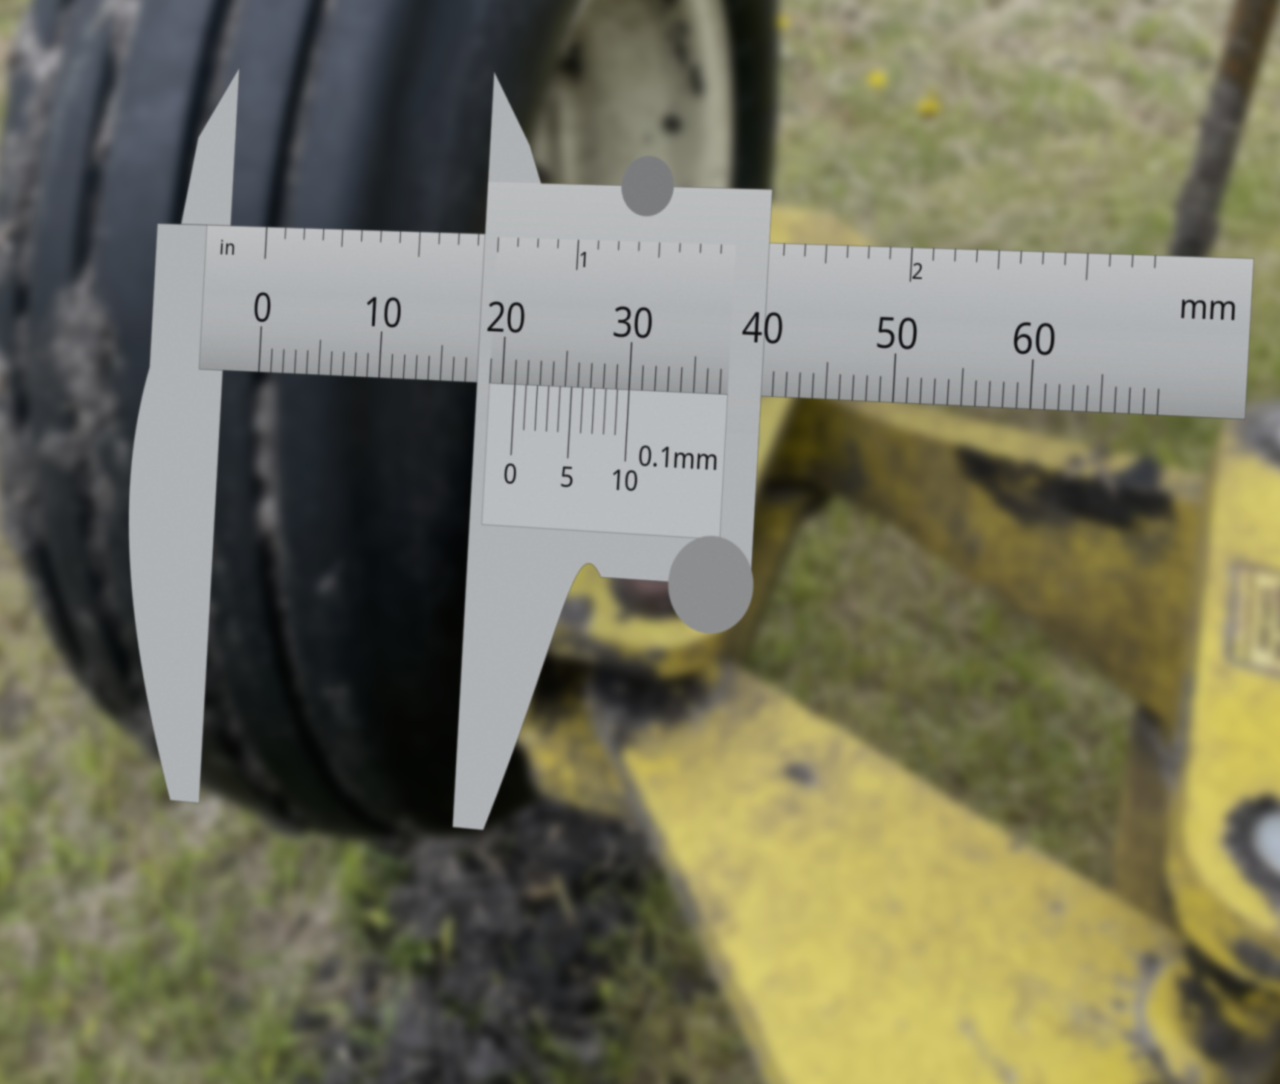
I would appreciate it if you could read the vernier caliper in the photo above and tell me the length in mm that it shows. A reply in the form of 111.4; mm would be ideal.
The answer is 21.0; mm
